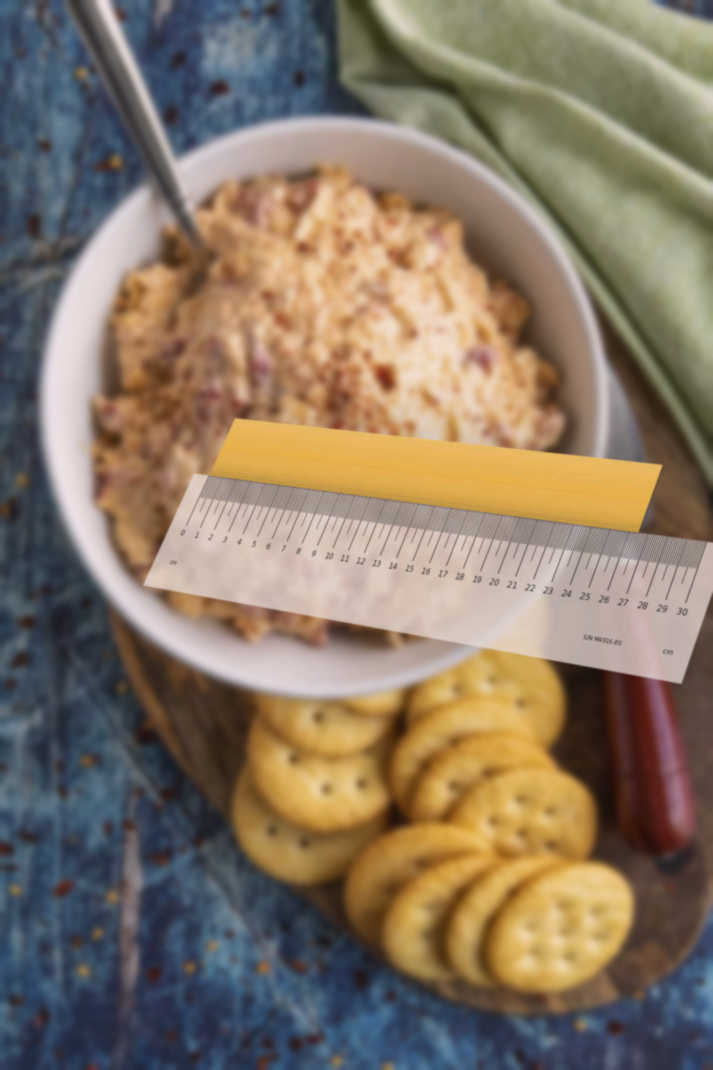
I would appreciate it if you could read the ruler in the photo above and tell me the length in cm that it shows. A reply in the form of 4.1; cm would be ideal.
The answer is 26.5; cm
